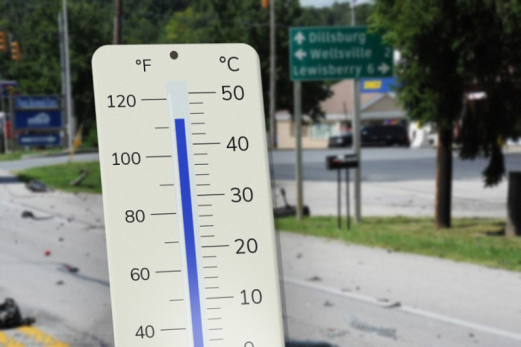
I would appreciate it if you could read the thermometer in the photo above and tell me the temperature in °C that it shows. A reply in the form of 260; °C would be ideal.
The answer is 45; °C
